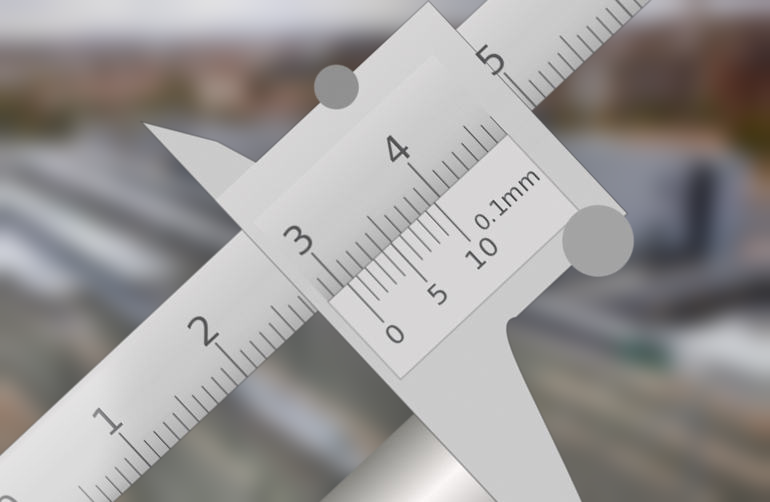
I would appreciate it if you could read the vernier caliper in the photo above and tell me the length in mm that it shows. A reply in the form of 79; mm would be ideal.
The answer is 30.4; mm
